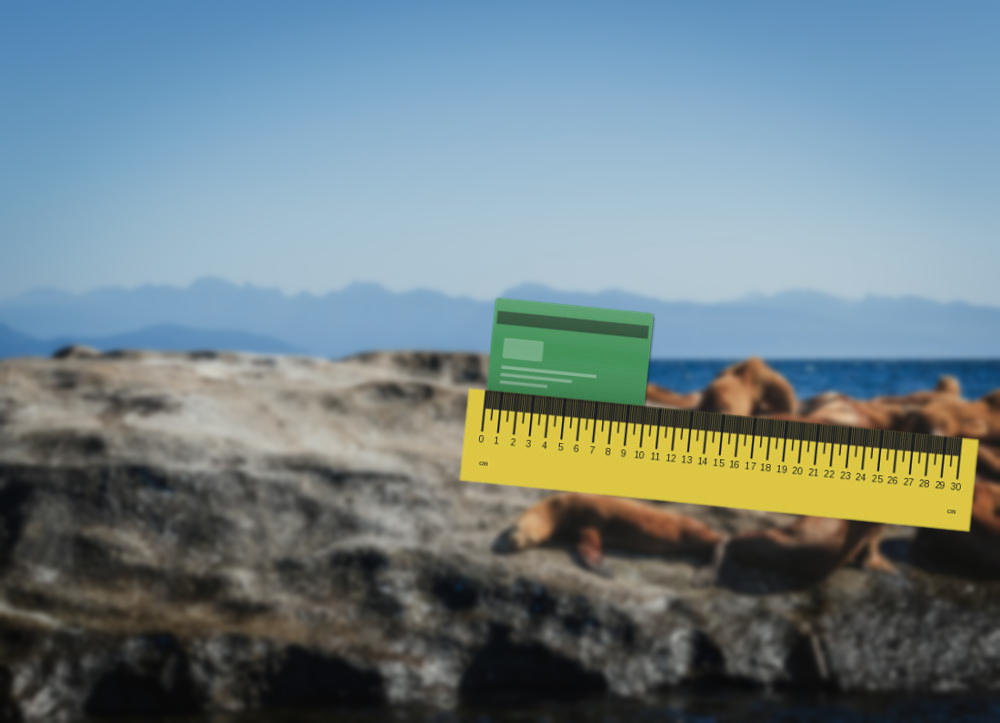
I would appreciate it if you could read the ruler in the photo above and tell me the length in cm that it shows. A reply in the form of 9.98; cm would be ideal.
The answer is 10; cm
